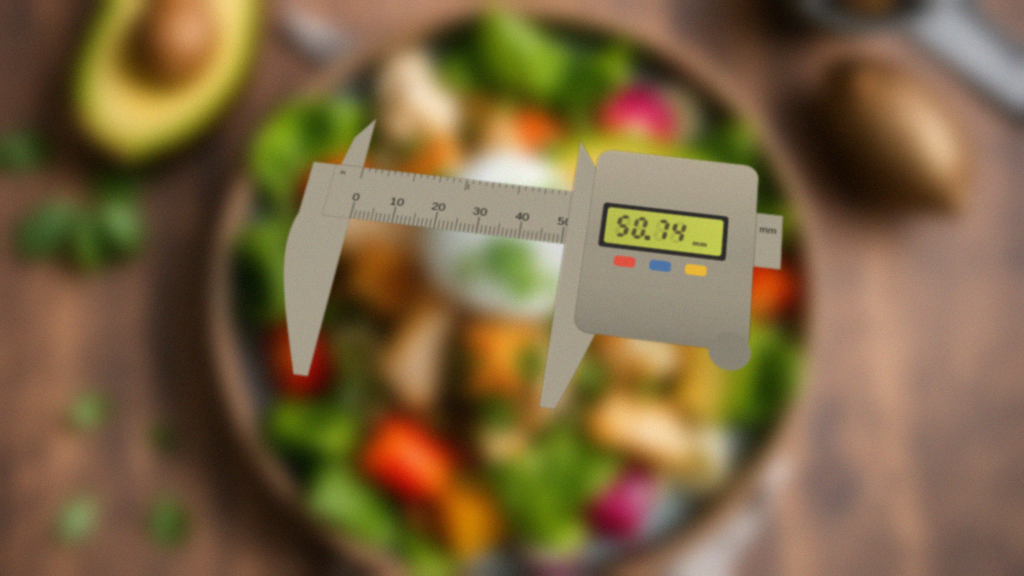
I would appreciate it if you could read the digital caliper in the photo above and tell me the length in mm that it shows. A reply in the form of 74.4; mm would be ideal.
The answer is 50.74; mm
